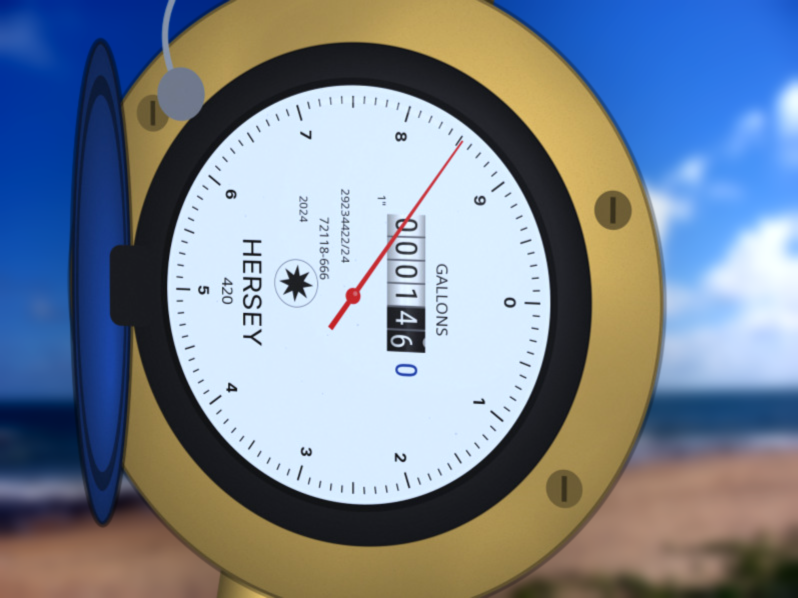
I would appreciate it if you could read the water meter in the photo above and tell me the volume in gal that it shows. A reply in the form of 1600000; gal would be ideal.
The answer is 1458.5; gal
